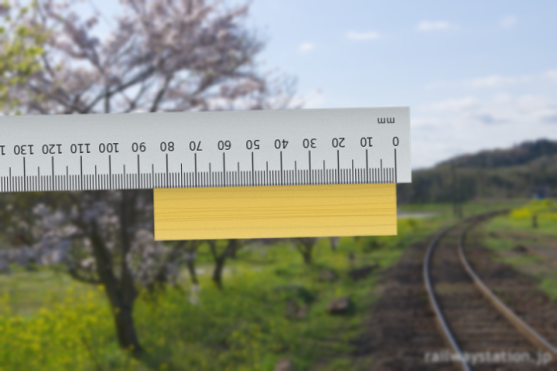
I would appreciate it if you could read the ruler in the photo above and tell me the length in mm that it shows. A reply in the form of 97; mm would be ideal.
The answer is 85; mm
